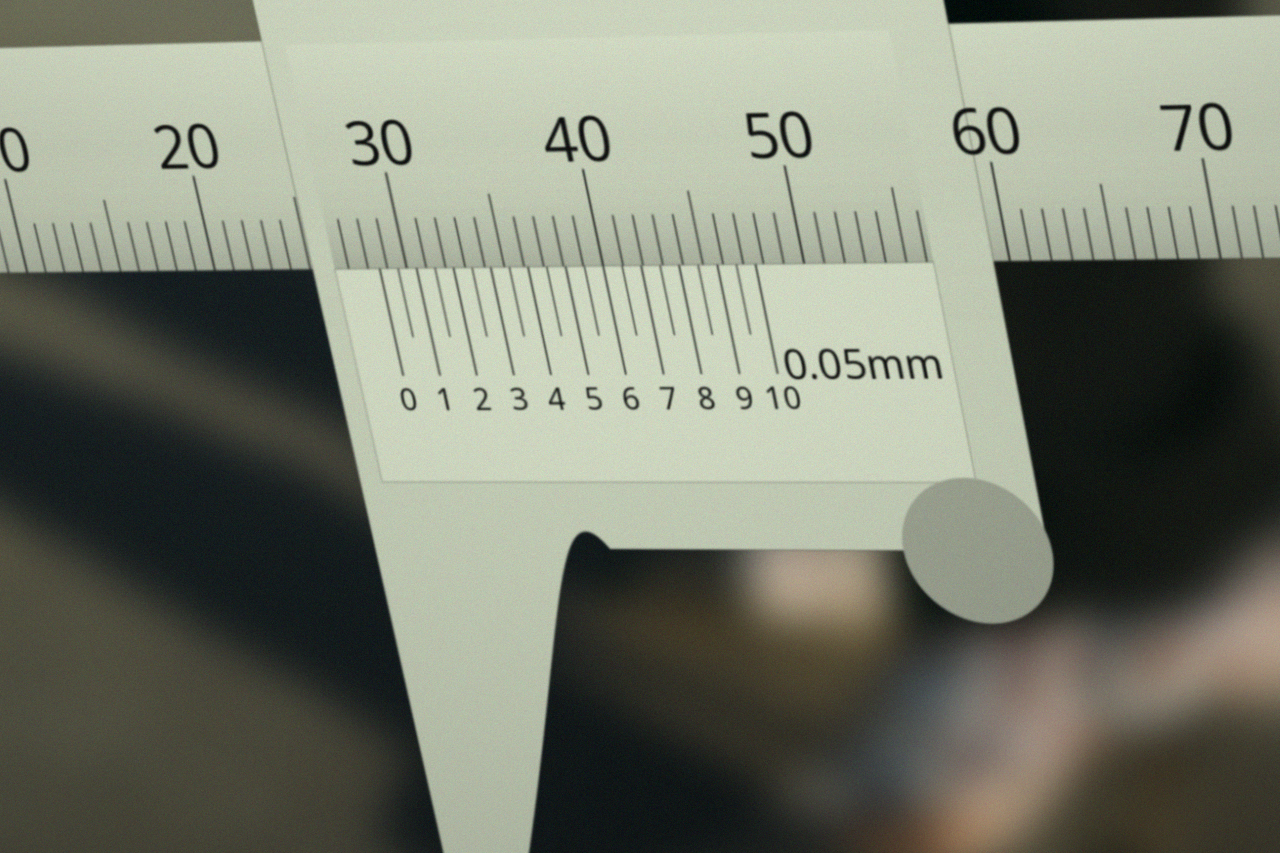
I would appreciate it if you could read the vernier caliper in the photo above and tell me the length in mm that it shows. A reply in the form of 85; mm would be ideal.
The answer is 28.6; mm
